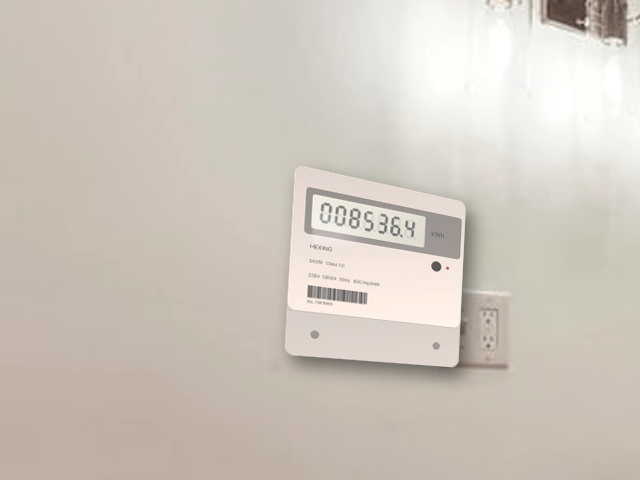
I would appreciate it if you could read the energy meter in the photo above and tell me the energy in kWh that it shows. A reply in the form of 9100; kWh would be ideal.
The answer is 8536.4; kWh
